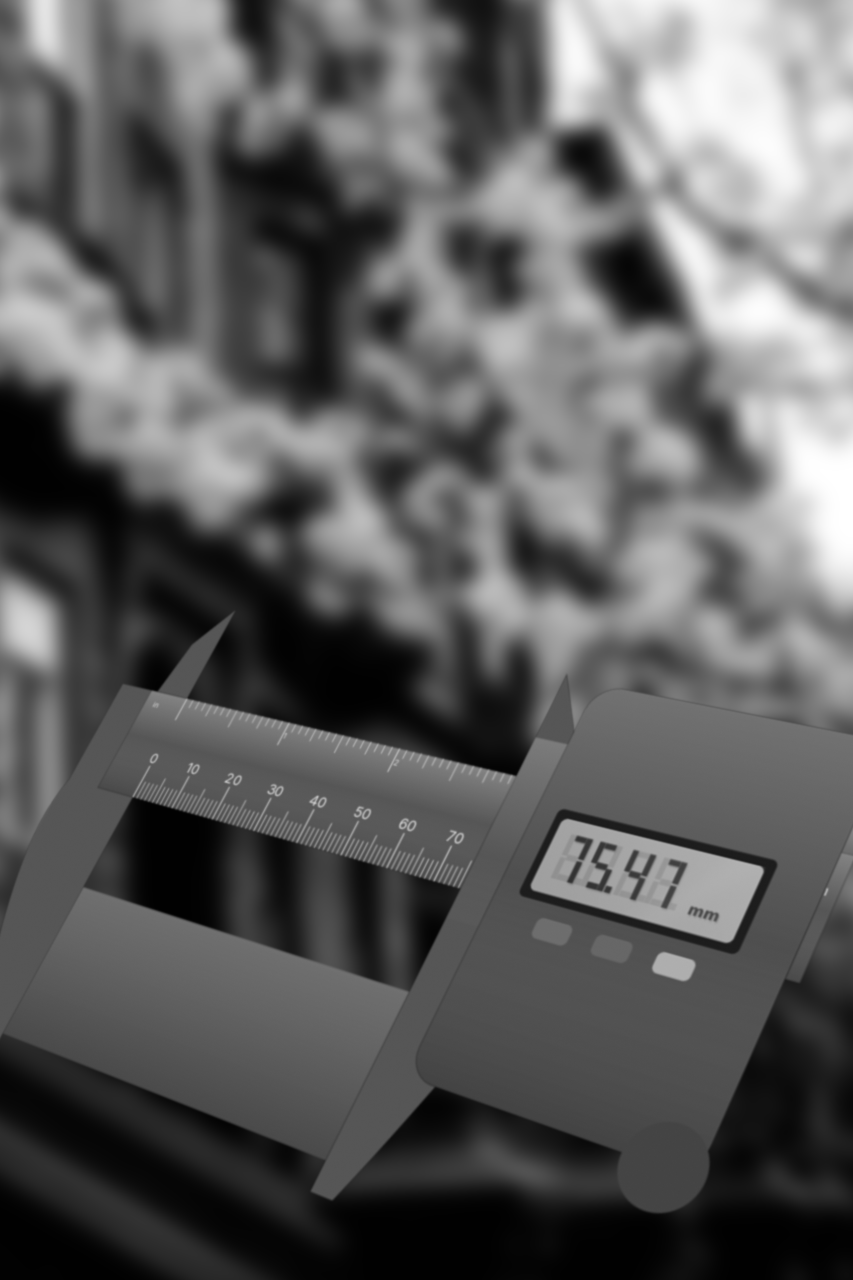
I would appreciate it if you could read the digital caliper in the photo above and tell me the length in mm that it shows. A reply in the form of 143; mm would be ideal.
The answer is 75.47; mm
